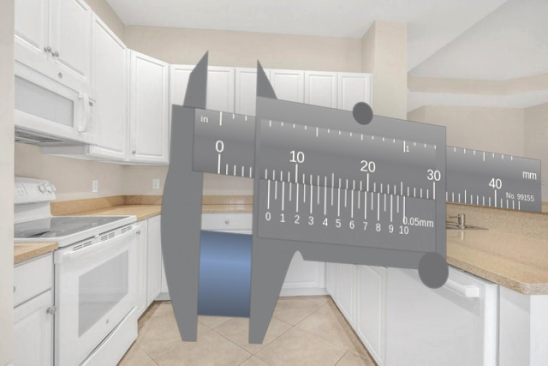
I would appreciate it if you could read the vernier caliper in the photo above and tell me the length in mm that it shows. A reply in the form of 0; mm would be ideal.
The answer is 6.4; mm
